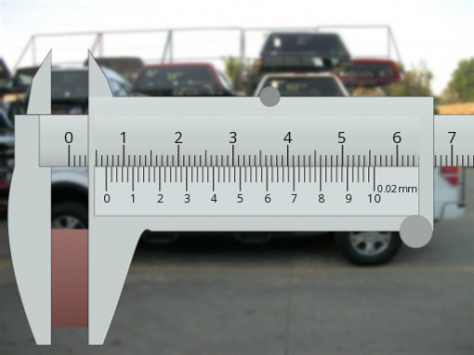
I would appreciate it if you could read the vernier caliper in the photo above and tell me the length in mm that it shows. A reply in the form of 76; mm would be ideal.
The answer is 6.8; mm
